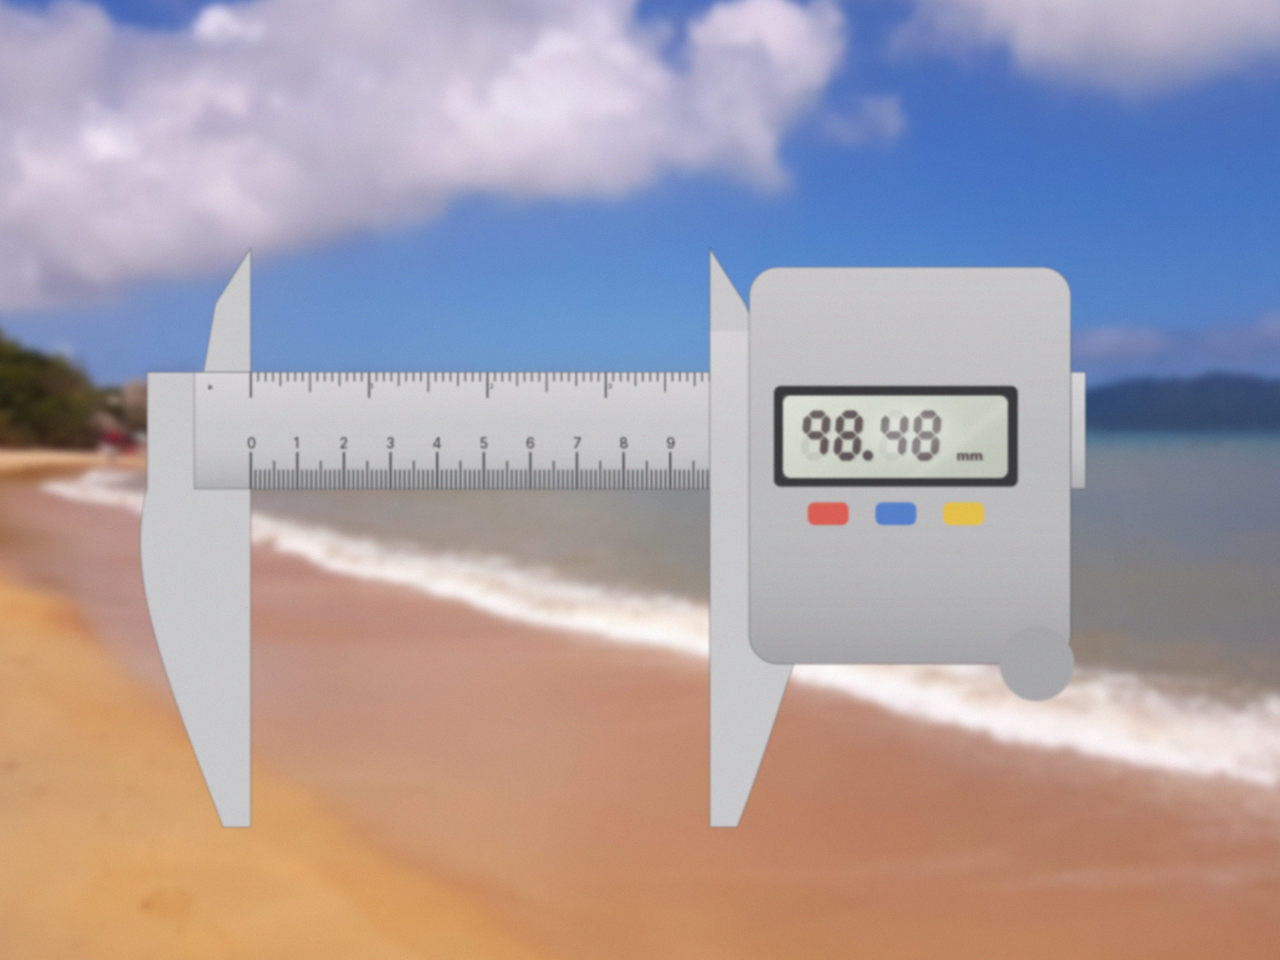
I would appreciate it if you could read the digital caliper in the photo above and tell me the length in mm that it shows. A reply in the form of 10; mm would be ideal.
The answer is 98.48; mm
